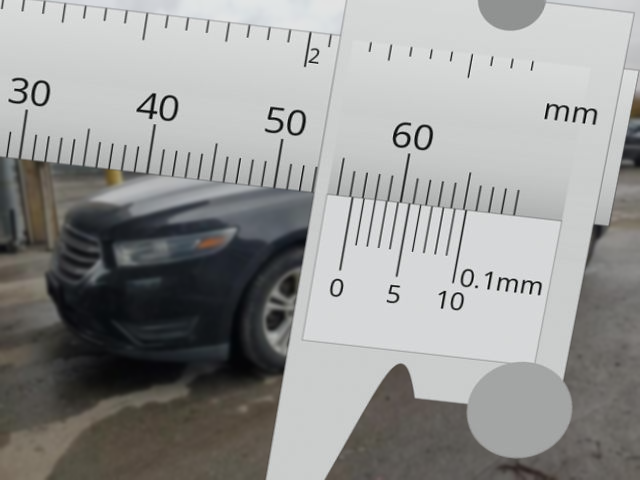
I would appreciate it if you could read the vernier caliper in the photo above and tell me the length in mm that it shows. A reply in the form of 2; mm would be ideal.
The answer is 56.2; mm
